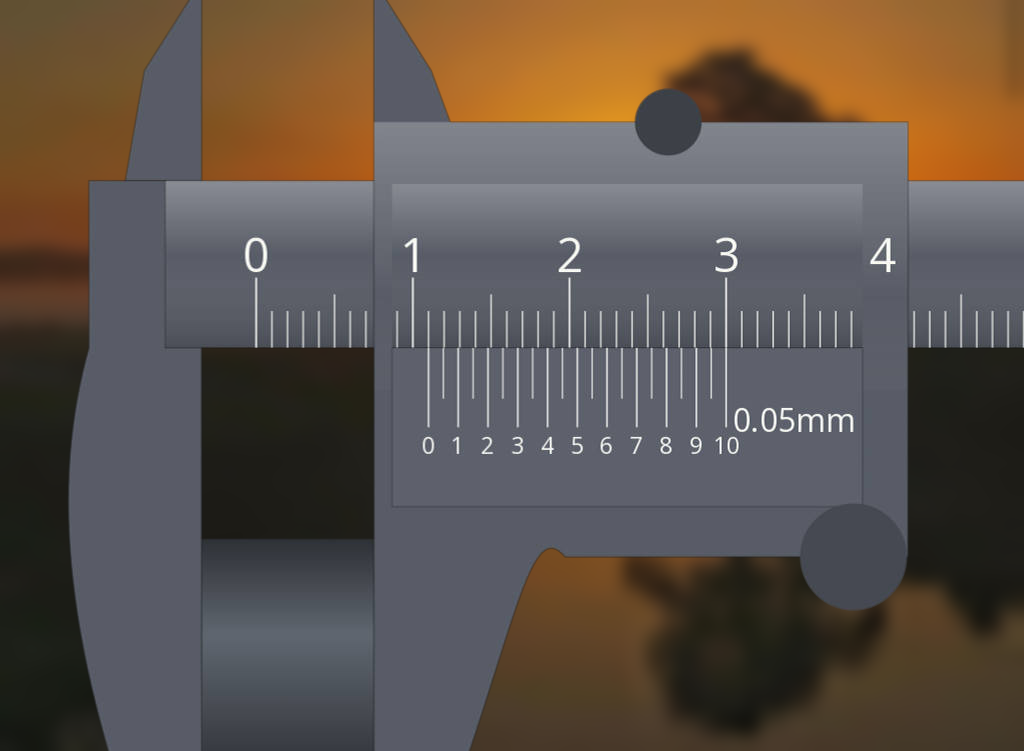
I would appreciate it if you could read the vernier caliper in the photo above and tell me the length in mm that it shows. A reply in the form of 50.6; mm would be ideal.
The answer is 11.0; mm
